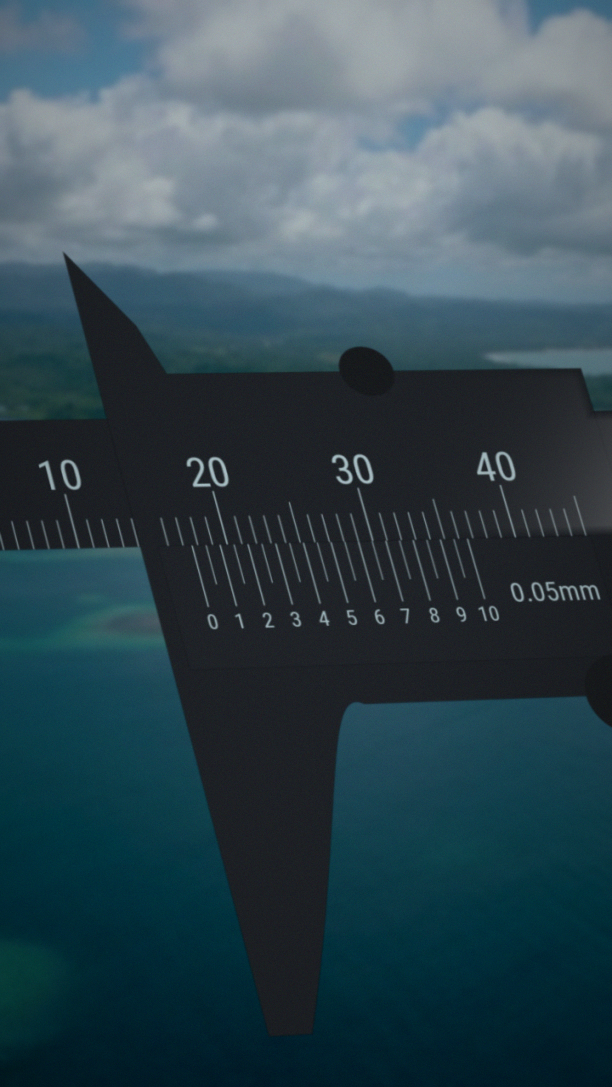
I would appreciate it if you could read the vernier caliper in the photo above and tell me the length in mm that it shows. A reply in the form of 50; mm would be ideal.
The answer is 17.6; mm
